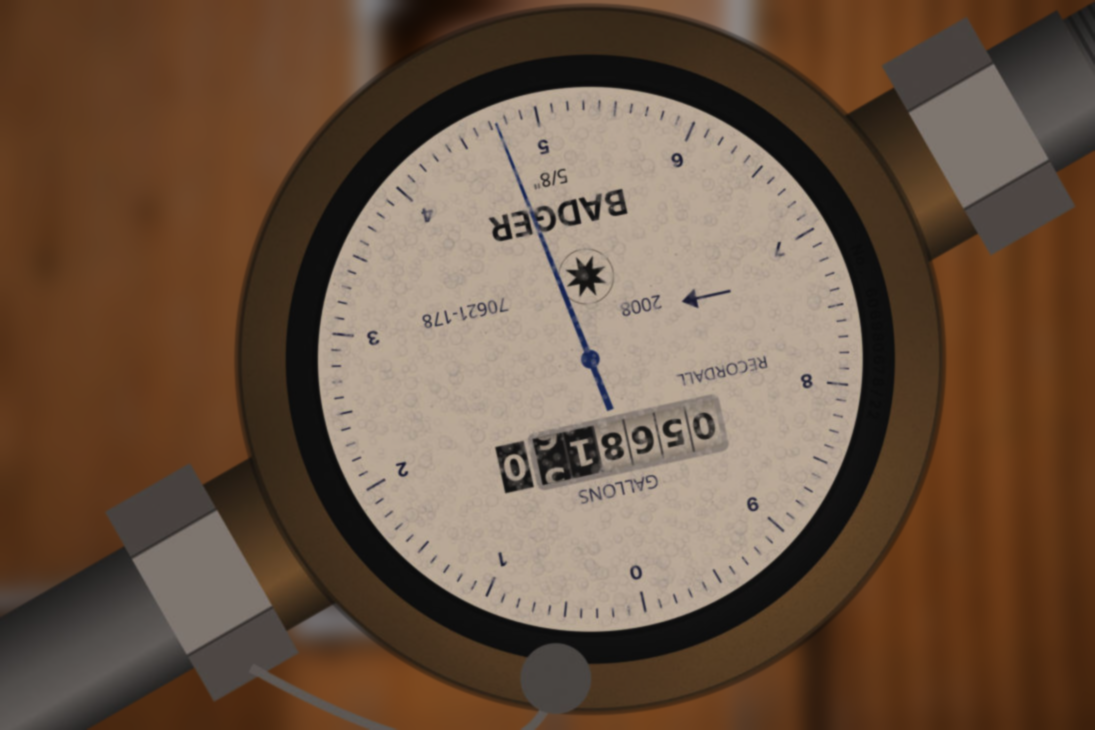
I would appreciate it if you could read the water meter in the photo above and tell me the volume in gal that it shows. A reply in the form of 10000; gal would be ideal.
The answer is 568154.7; gal
